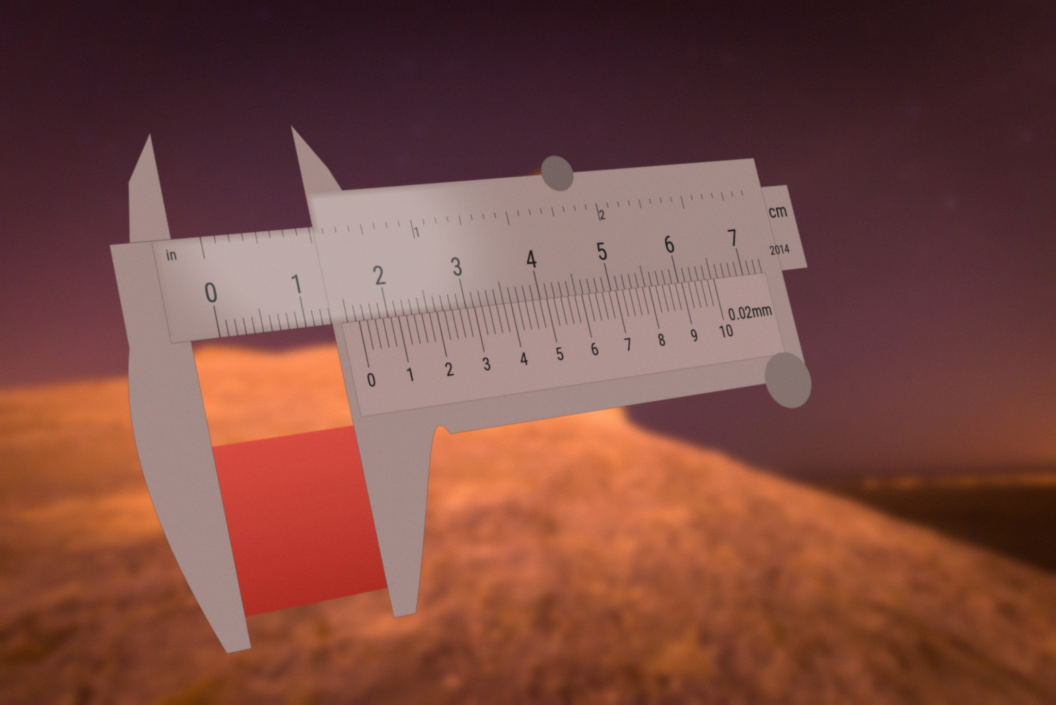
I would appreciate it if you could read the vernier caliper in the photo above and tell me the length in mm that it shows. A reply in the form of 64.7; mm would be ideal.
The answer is 16.4; mm
